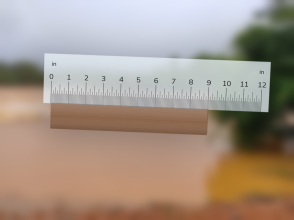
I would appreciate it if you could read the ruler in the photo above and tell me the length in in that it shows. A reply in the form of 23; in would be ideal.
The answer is 9; in
